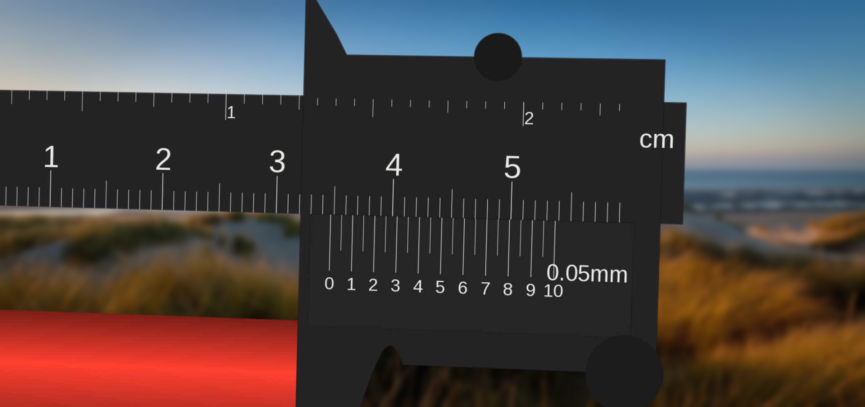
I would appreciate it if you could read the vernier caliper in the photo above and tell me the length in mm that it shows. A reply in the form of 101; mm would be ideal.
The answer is 34.7; mm
